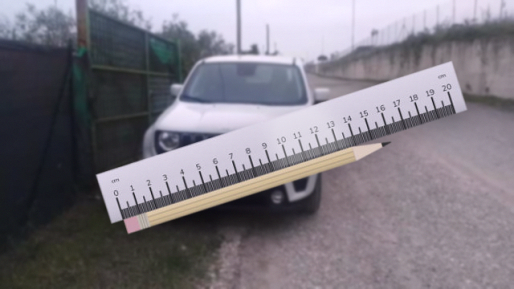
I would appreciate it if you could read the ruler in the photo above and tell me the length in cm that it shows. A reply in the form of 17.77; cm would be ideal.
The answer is 16; cm
